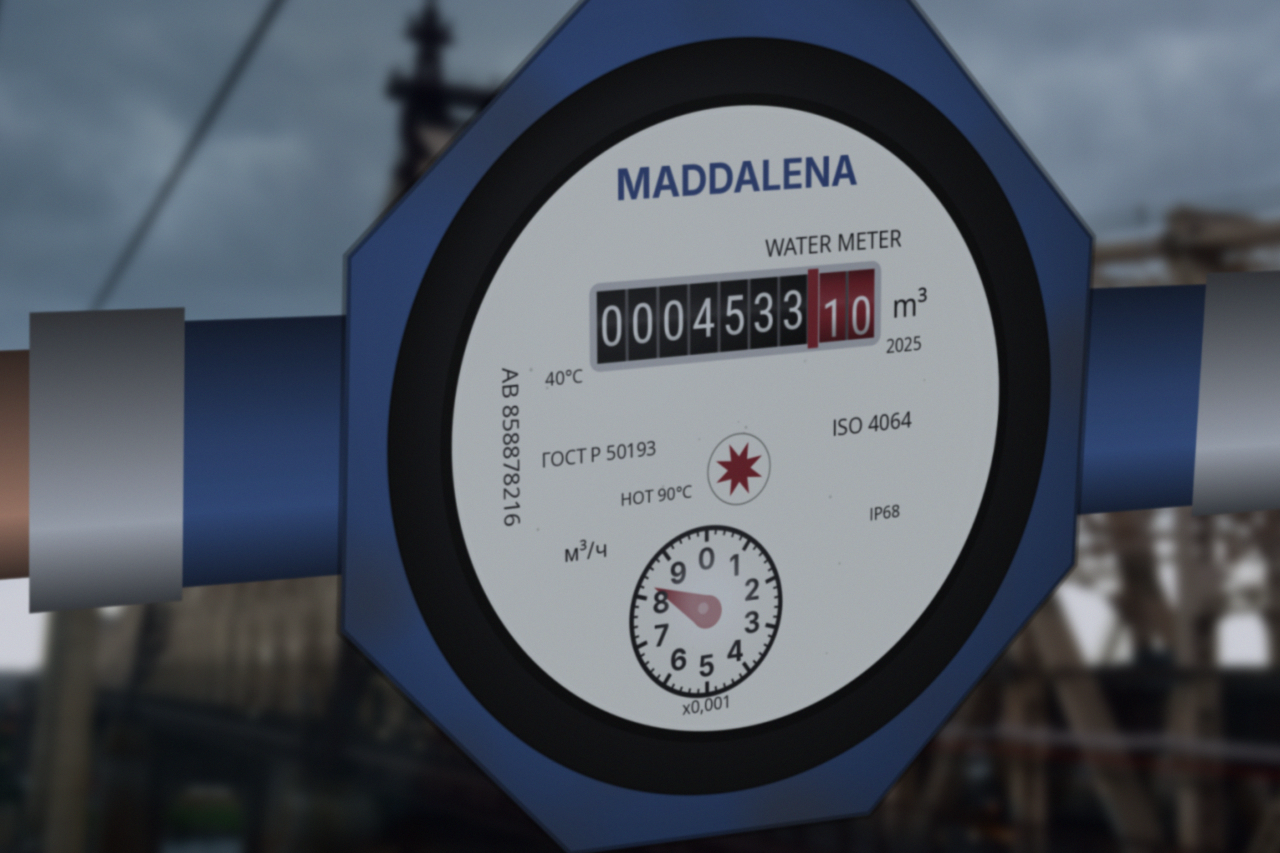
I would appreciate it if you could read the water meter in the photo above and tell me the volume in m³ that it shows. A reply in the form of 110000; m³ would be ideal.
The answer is 4533.098; m³
